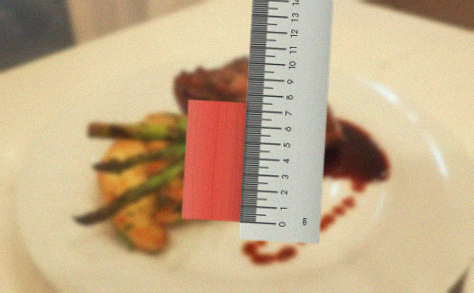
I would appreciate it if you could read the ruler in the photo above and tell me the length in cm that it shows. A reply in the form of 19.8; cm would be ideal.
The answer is 7.5; cm
